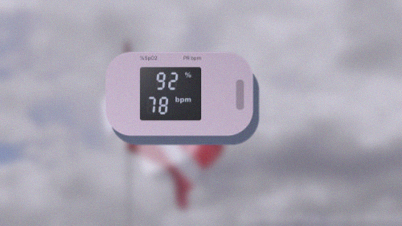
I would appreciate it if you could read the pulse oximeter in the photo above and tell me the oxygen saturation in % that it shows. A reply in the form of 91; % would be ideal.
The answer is 92; %
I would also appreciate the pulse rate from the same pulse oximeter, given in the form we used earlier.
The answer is 78; bpm
